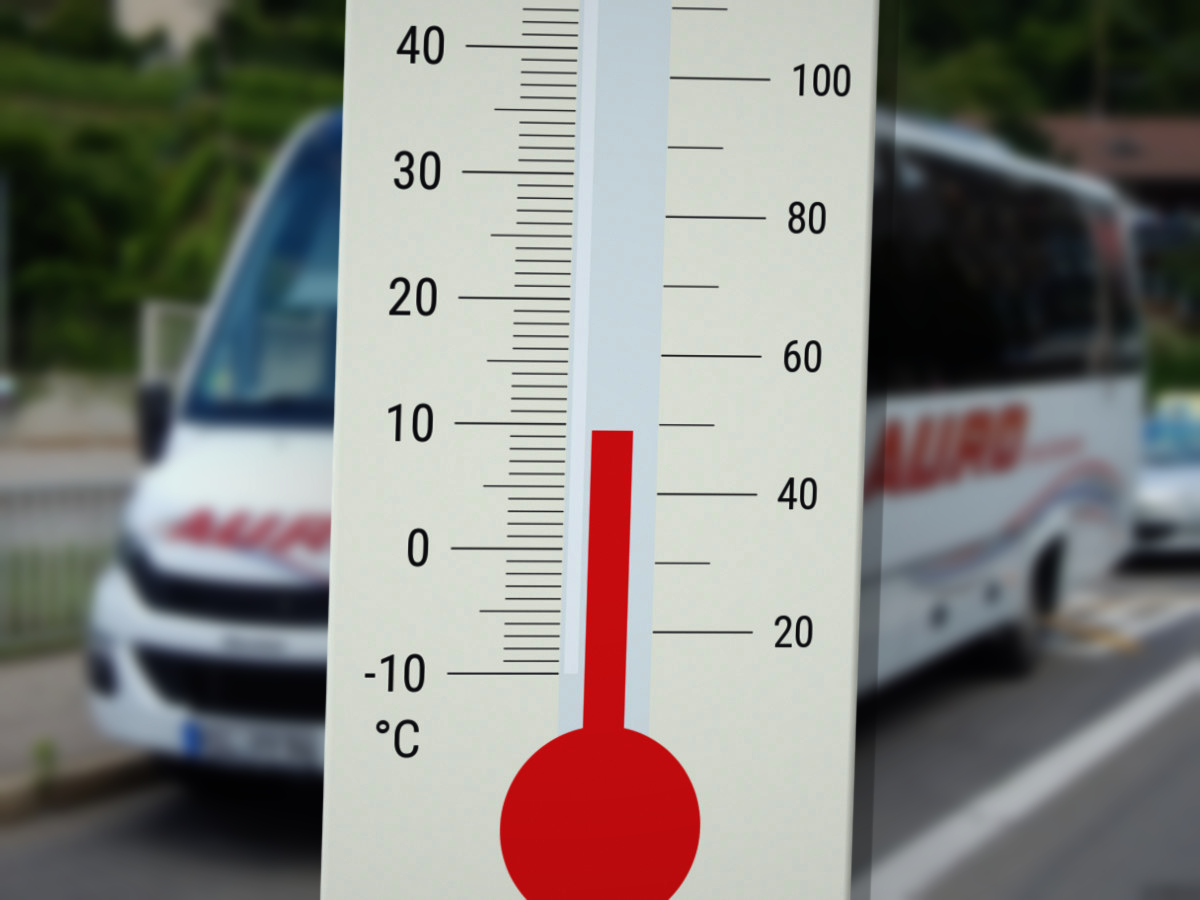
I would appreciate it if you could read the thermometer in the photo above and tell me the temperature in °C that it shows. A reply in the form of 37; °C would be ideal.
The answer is 9.5; °C
